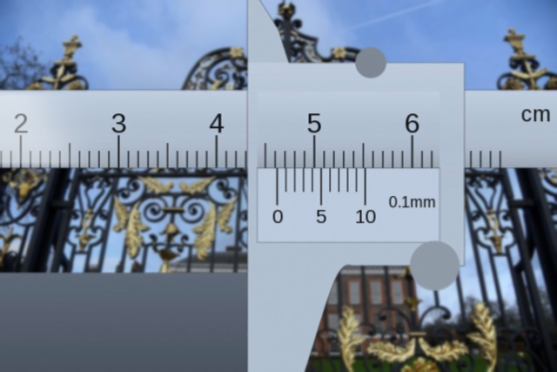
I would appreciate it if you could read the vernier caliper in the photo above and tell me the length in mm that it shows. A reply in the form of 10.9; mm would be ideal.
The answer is 46.2; mm
